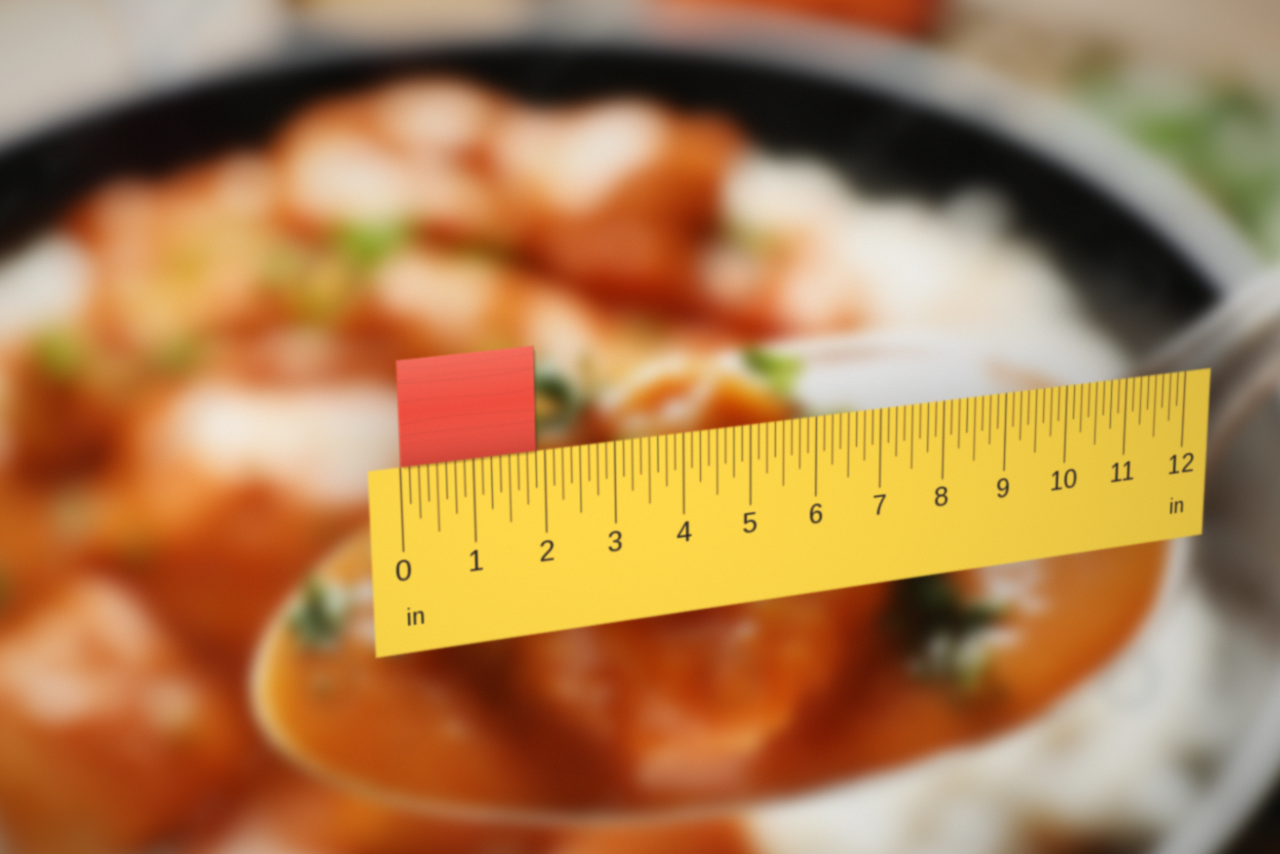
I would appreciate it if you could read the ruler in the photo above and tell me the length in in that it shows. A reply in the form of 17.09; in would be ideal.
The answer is 1.875; in
